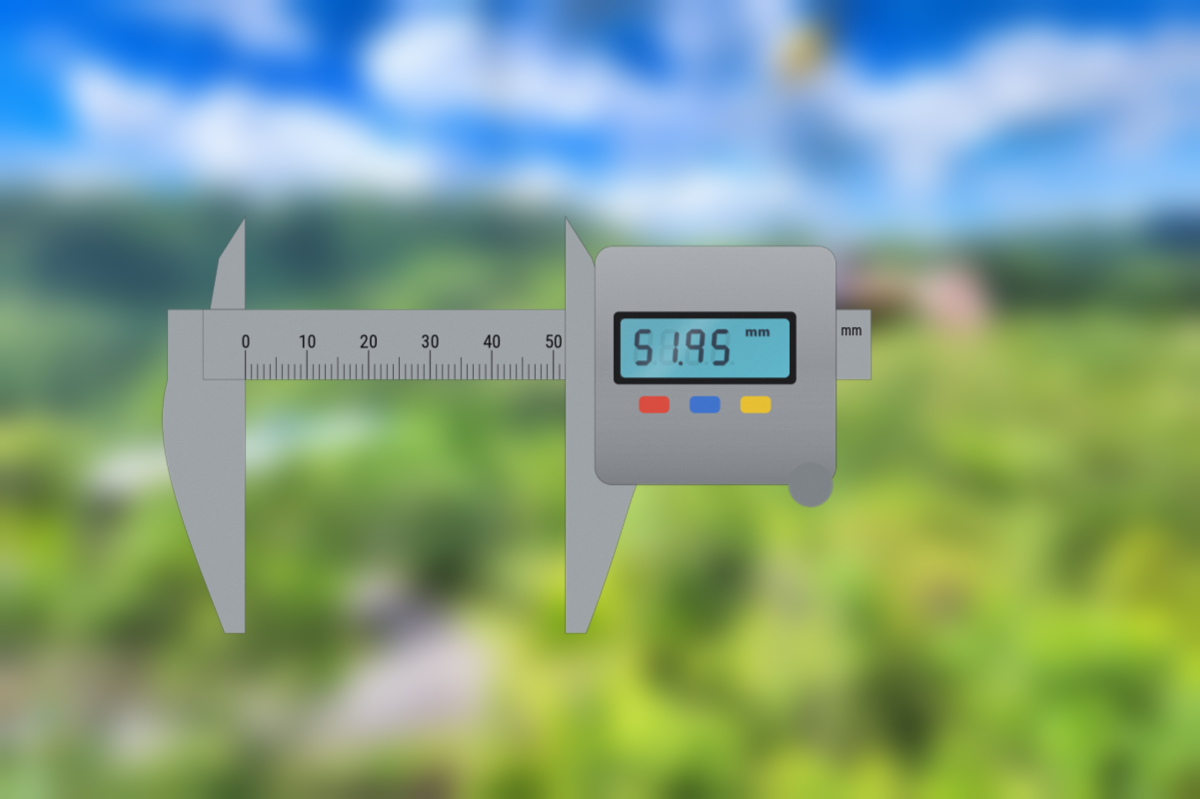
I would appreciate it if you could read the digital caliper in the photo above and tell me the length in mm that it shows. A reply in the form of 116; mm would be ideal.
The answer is 51.95; mm
